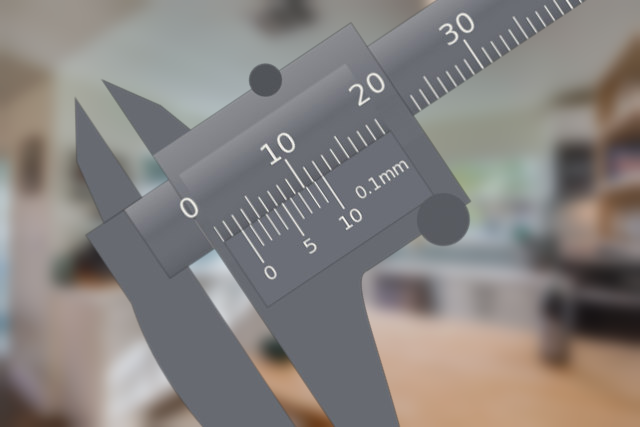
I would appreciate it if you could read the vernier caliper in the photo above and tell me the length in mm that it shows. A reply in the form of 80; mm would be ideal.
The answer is 3.0; mm
